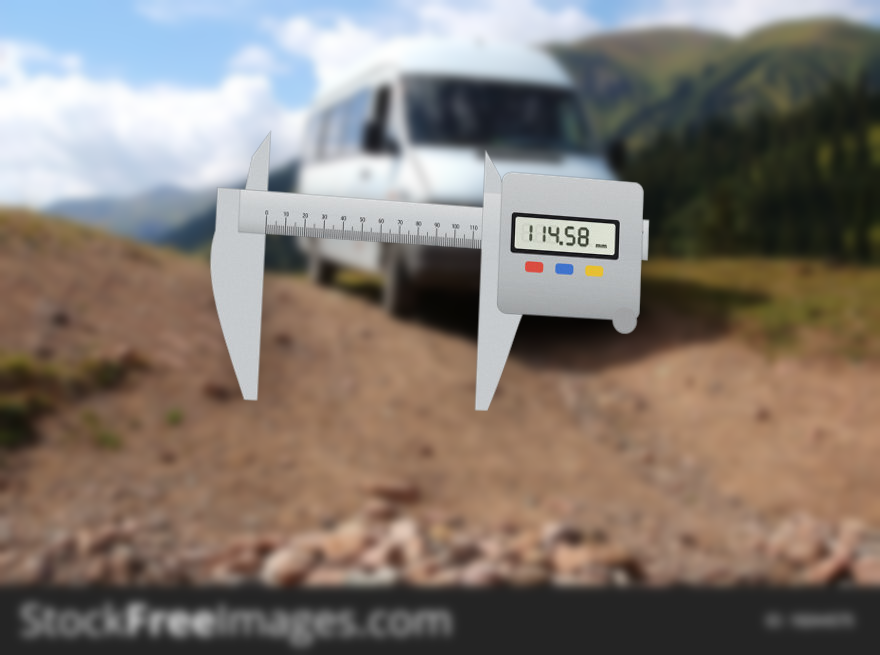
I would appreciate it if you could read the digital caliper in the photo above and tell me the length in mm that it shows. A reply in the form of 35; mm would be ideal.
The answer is 114.58; mm
